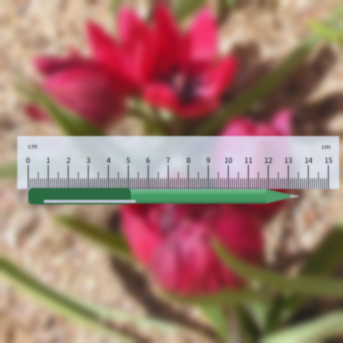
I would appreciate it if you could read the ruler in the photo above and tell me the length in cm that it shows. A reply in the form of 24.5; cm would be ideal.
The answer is 13.5; cm
